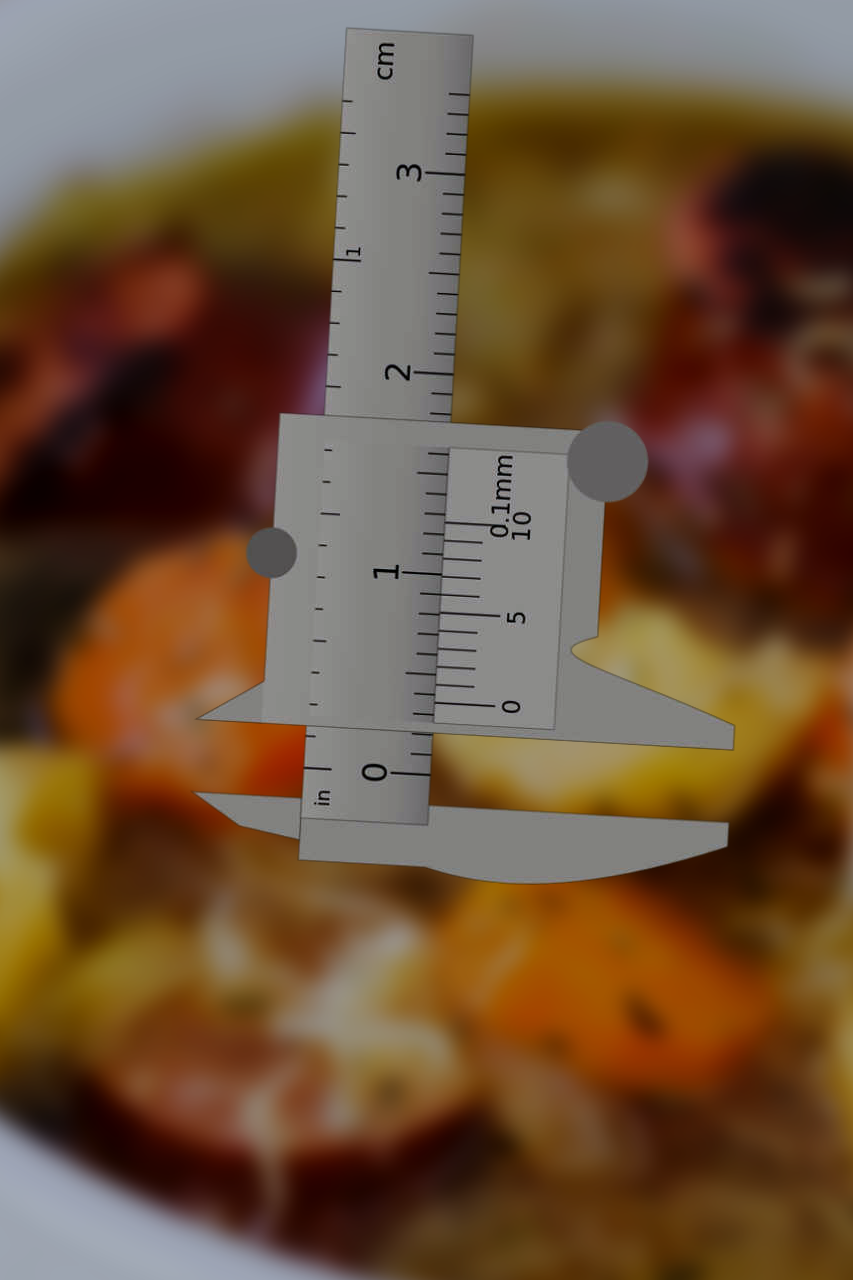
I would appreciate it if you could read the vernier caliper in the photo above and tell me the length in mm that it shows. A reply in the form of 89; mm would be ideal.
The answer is 3.6; mm
